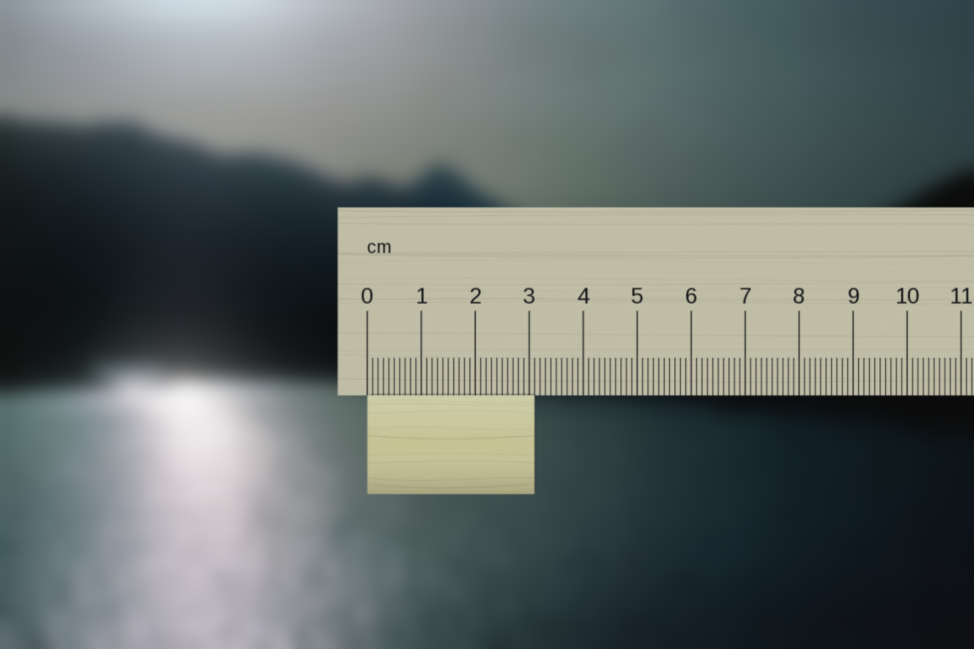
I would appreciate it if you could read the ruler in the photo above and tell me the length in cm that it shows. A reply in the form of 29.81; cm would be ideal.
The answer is 3.1; cm
